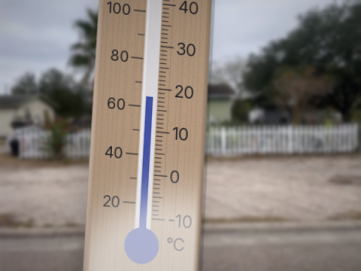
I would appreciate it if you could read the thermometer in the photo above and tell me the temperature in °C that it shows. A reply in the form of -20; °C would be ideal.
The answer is 18; °C
